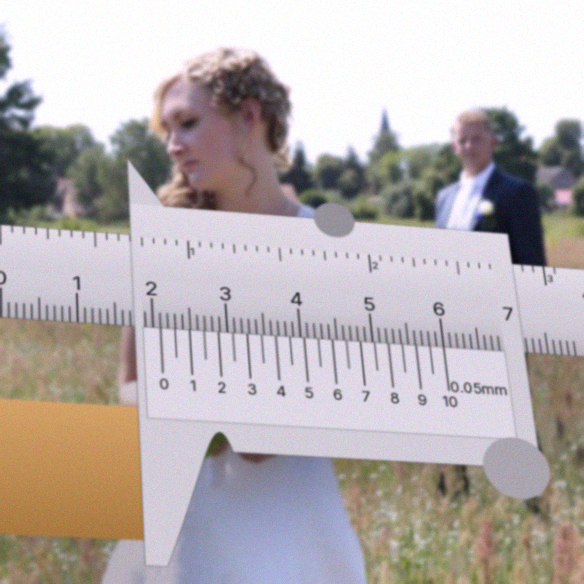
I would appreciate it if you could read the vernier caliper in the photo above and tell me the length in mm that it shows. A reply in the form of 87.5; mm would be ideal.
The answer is 21.0; mm
